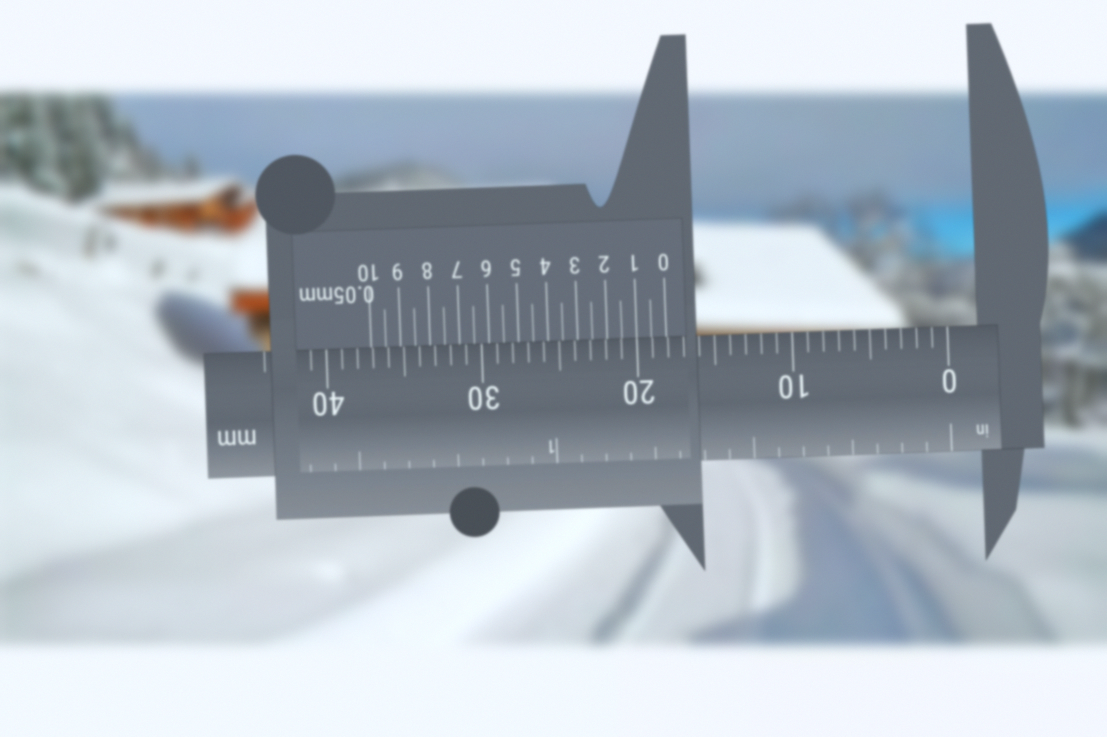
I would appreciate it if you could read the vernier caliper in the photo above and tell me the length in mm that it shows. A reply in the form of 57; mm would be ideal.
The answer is 18.1; mm
